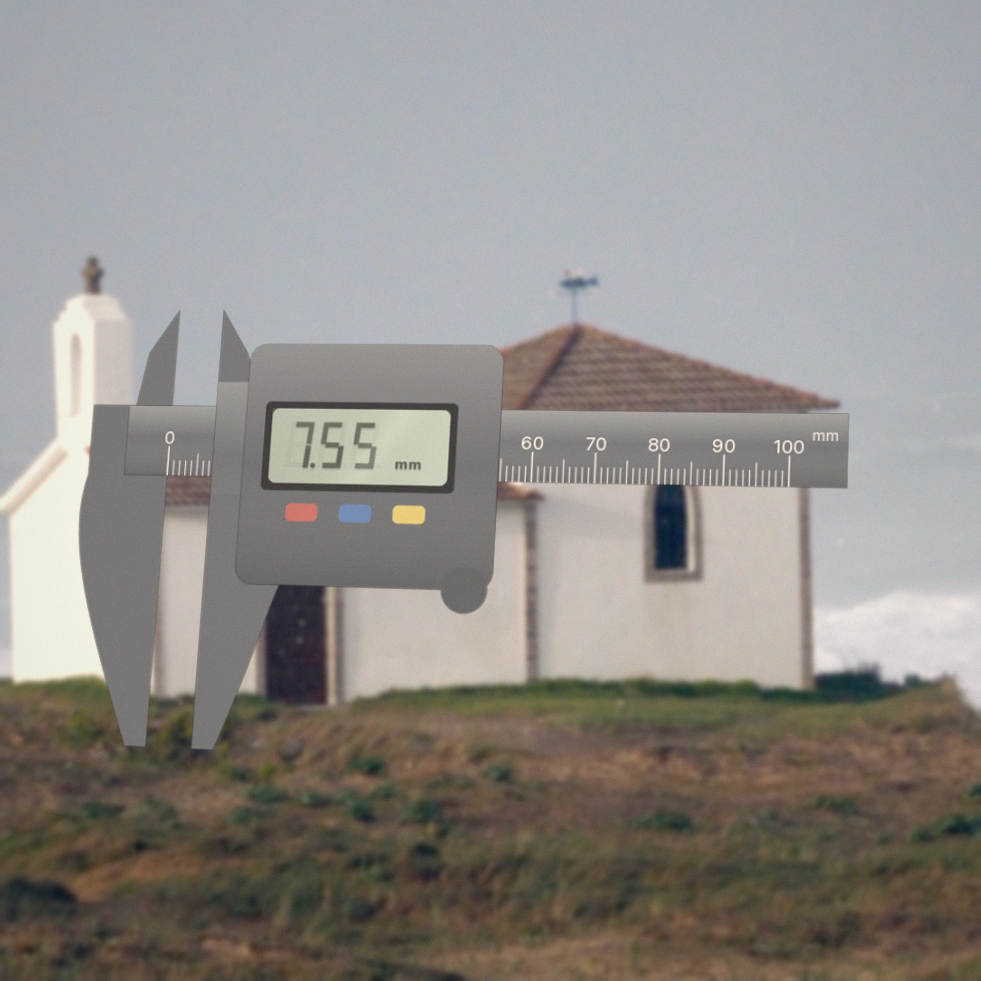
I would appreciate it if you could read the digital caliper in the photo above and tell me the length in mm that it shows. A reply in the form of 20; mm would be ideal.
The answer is 7.55; mm
